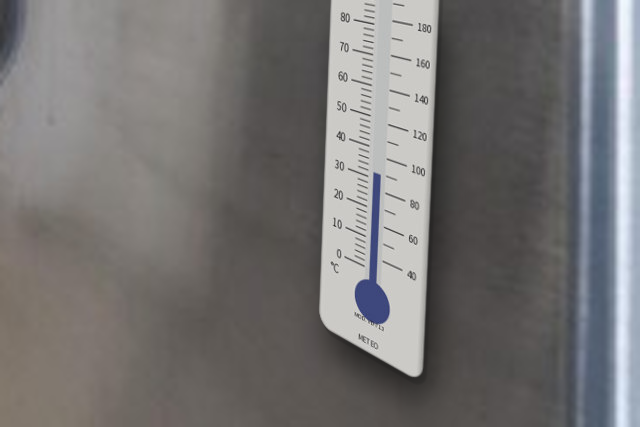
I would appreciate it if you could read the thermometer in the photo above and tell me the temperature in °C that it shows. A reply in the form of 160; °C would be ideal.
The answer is 32; °C
